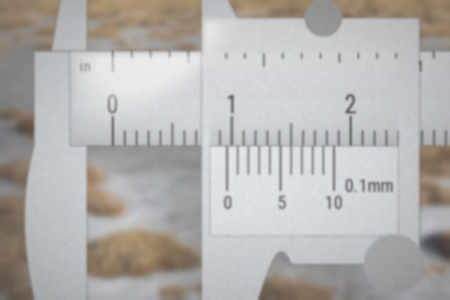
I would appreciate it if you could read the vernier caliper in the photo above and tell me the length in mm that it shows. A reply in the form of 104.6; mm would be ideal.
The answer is 9.6; mm
